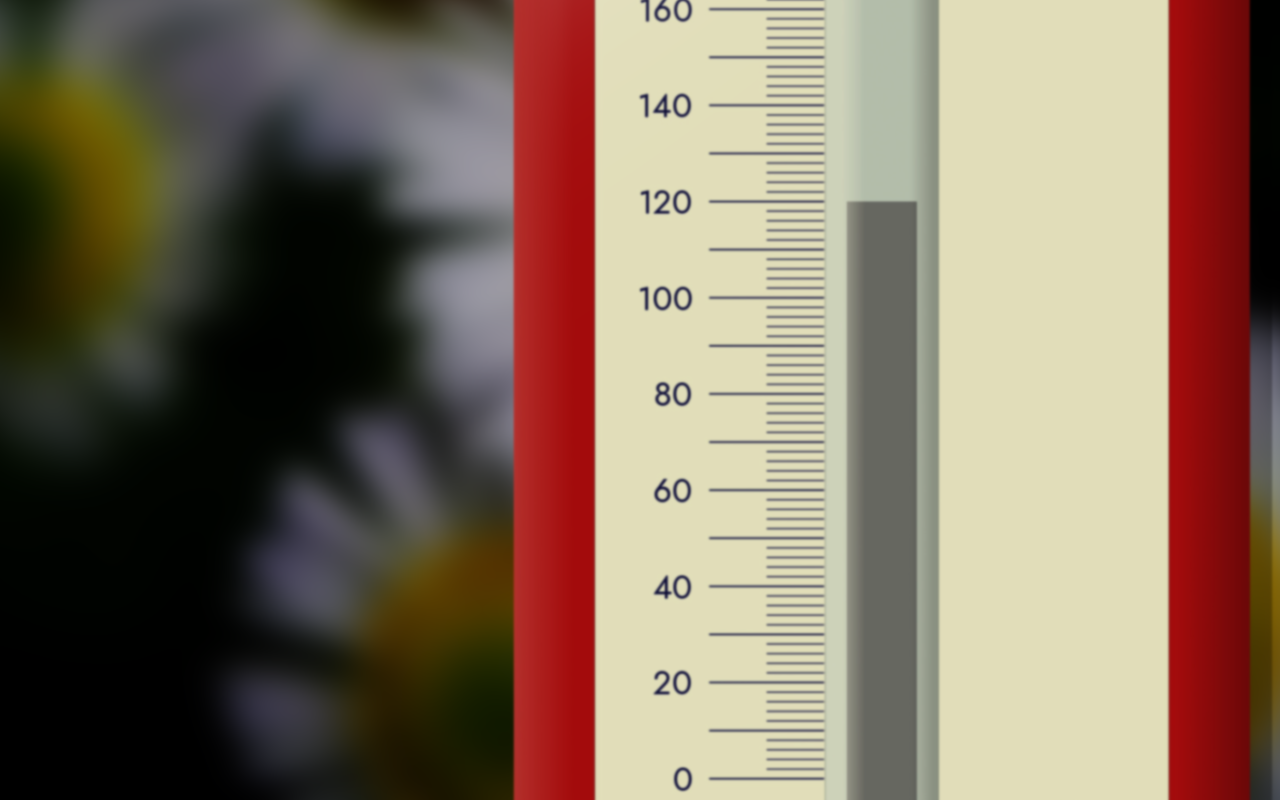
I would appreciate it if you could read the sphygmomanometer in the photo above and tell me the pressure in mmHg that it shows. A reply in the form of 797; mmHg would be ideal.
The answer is 120; mmHg
